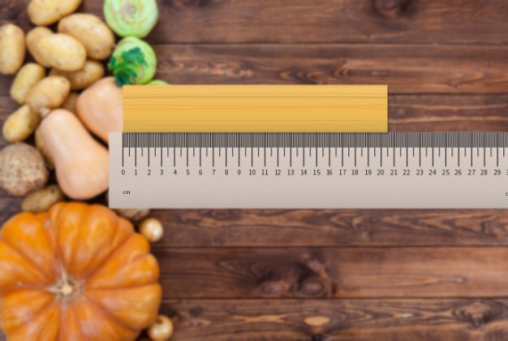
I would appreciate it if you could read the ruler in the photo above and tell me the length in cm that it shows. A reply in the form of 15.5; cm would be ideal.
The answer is 20.5; cm
